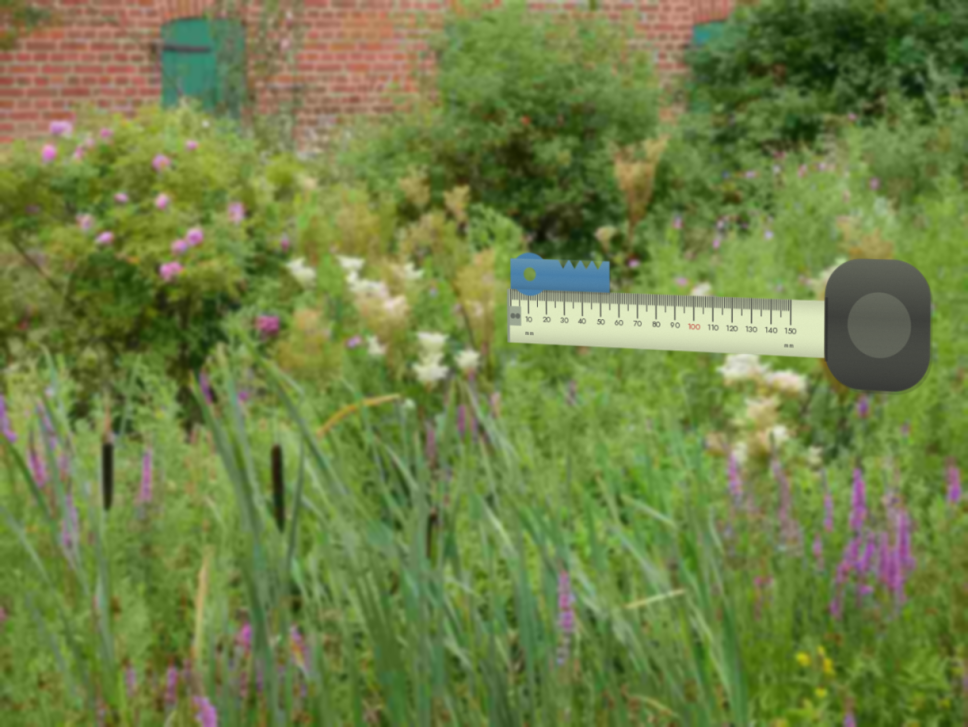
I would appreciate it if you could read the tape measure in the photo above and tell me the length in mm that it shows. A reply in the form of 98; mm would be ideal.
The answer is 55; mm
